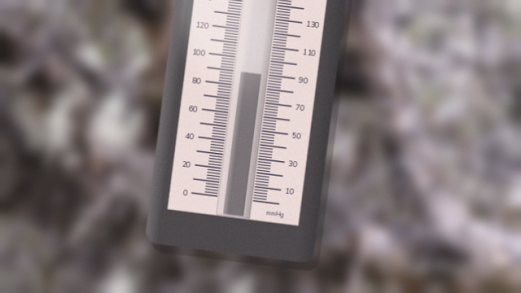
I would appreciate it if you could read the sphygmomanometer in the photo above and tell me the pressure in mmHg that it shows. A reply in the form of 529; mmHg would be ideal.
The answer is 90; mmHg
